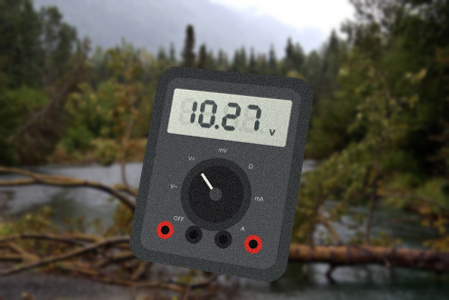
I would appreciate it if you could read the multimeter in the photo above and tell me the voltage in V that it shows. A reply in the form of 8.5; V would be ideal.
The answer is 10.27; V
